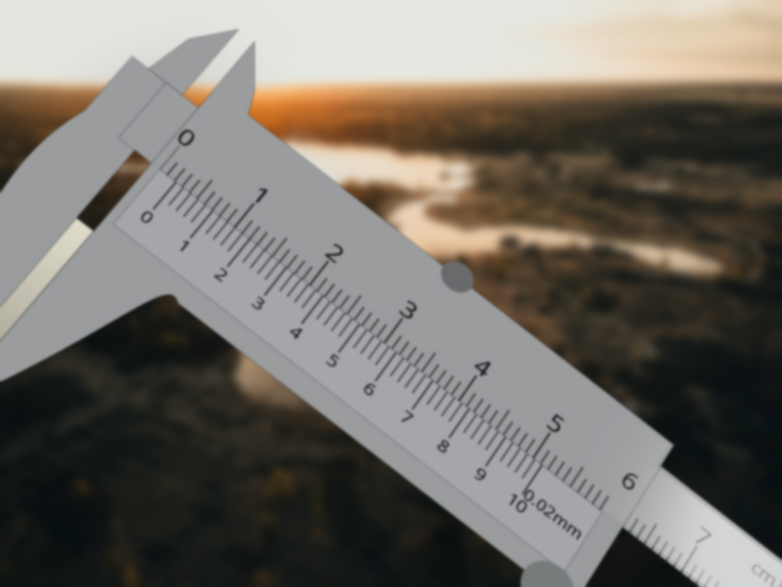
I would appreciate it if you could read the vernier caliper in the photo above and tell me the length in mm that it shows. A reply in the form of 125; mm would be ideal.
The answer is 2.2; mm
